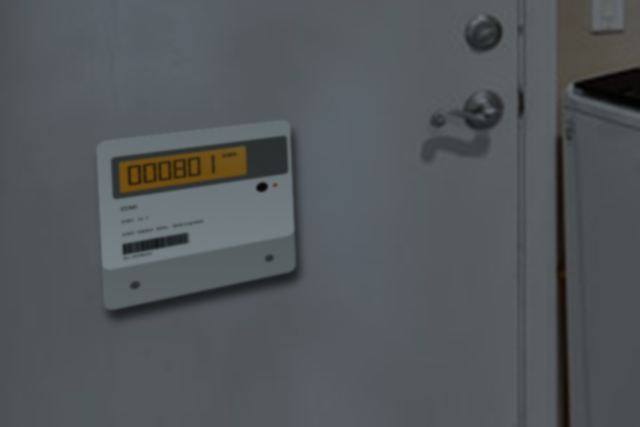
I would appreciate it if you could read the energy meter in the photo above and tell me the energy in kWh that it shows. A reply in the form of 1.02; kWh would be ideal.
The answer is 801; kWh
